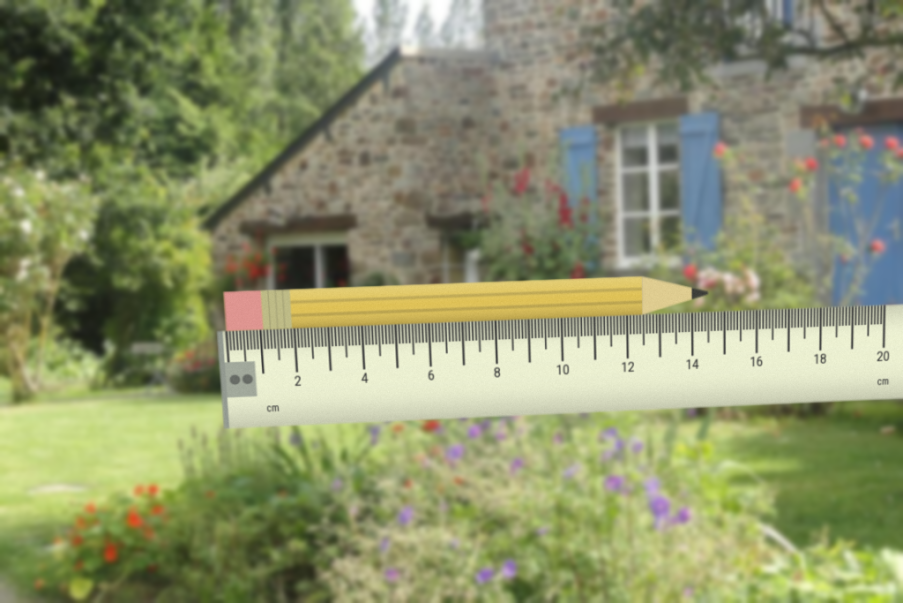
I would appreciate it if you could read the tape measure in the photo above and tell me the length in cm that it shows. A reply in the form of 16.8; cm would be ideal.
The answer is 14.5; cm
